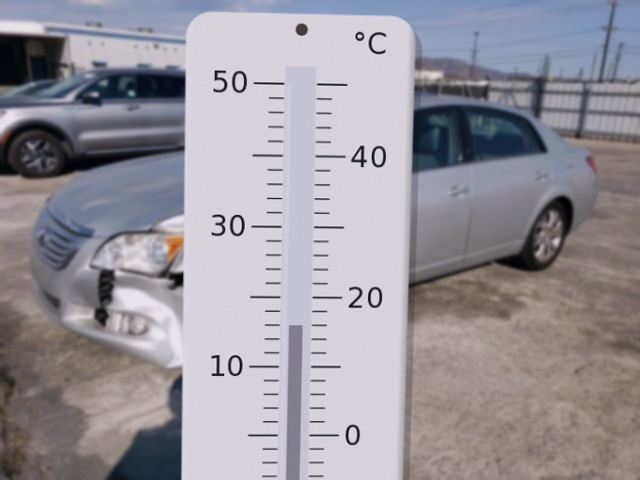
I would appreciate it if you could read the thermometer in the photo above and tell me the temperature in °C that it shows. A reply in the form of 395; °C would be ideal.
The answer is 16; °C
